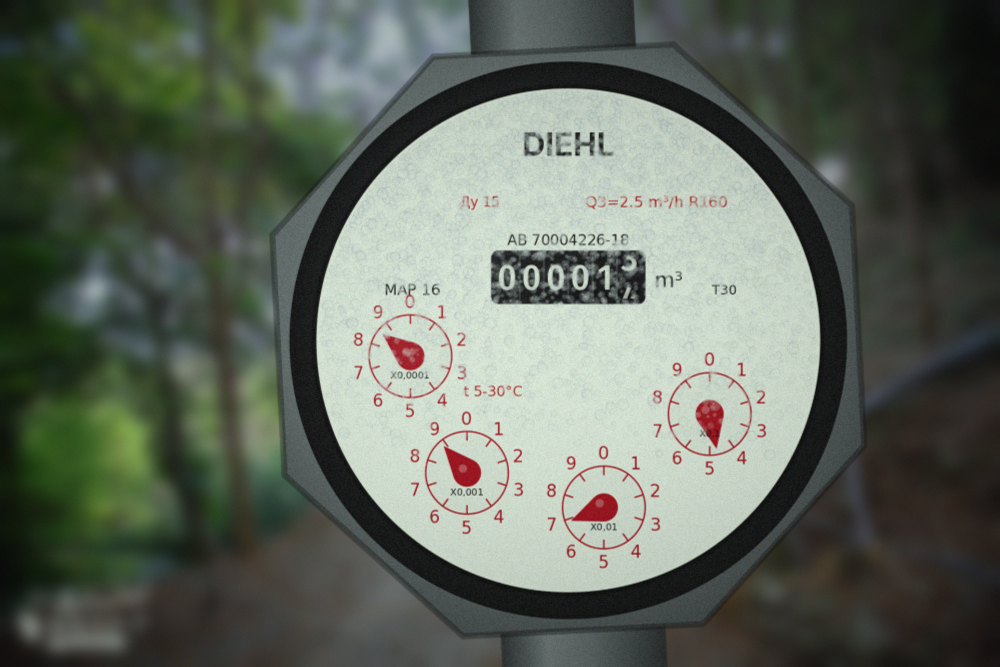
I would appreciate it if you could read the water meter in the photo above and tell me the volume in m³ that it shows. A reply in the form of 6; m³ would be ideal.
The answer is 13.4688; m³
